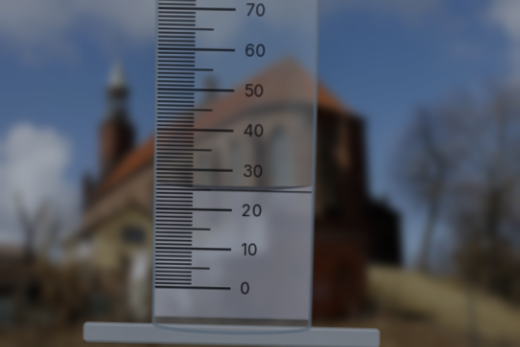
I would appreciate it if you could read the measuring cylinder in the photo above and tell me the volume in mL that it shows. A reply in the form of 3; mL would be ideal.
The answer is 25; mL
